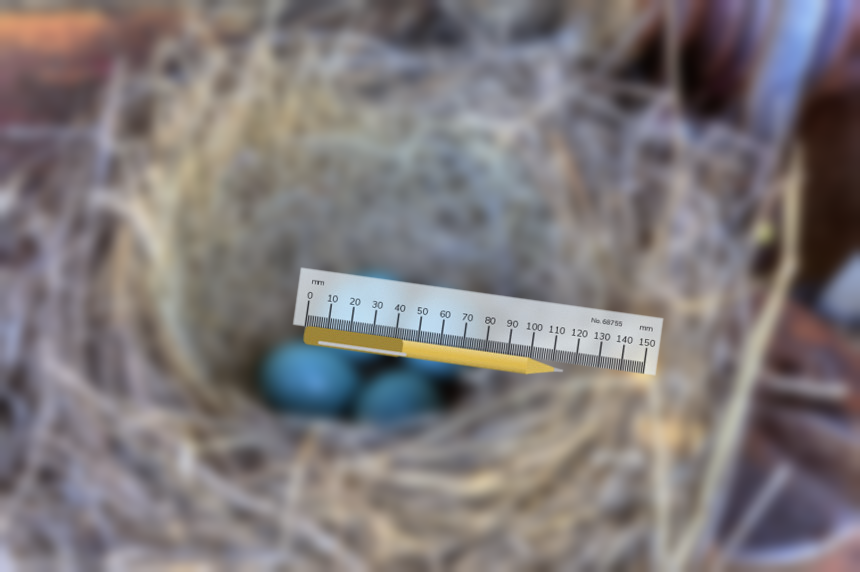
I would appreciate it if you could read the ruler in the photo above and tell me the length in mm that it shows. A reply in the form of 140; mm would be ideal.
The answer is 115; mm
